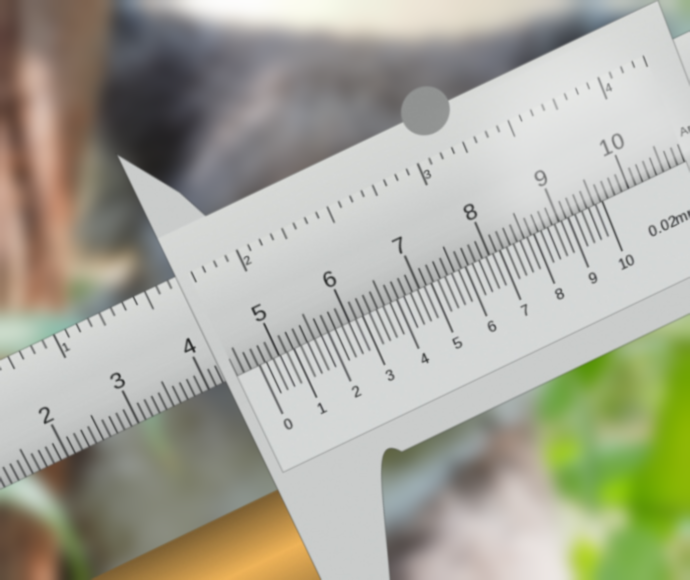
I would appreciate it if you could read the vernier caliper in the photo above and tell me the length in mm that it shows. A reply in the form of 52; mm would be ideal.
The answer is 47.2; mm
